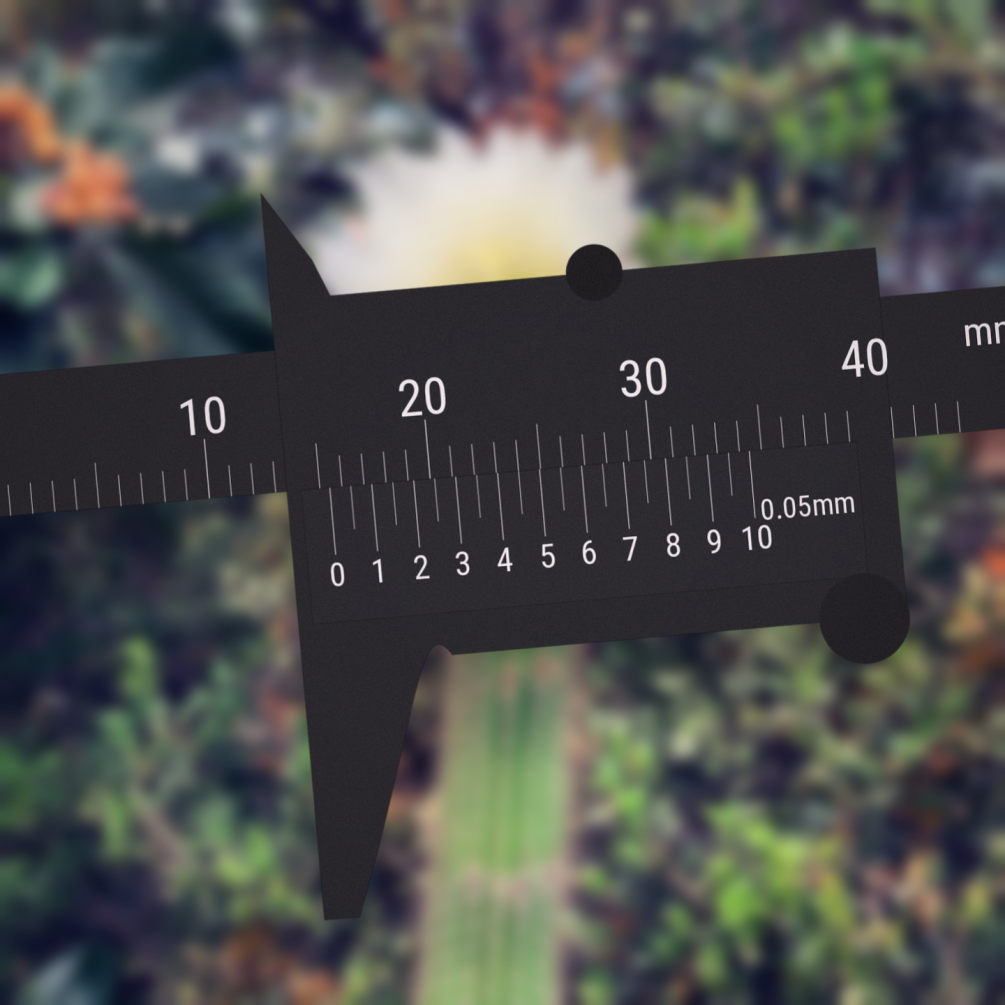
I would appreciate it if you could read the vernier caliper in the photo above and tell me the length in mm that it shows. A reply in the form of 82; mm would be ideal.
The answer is 15.45; mm
